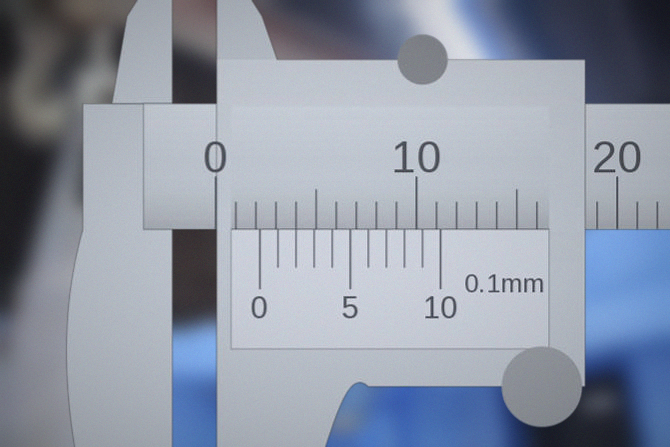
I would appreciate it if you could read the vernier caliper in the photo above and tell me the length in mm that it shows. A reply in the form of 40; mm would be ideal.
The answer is 2.2; mm
